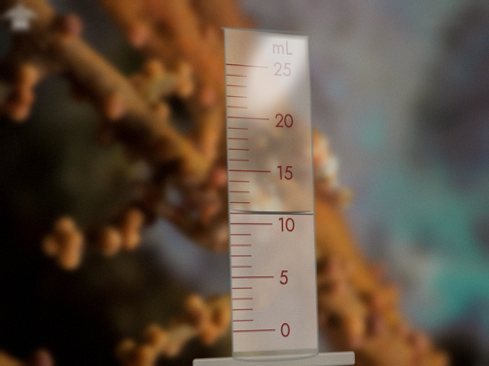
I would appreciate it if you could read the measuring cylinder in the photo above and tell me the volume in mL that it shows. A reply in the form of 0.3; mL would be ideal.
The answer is 11; mL
